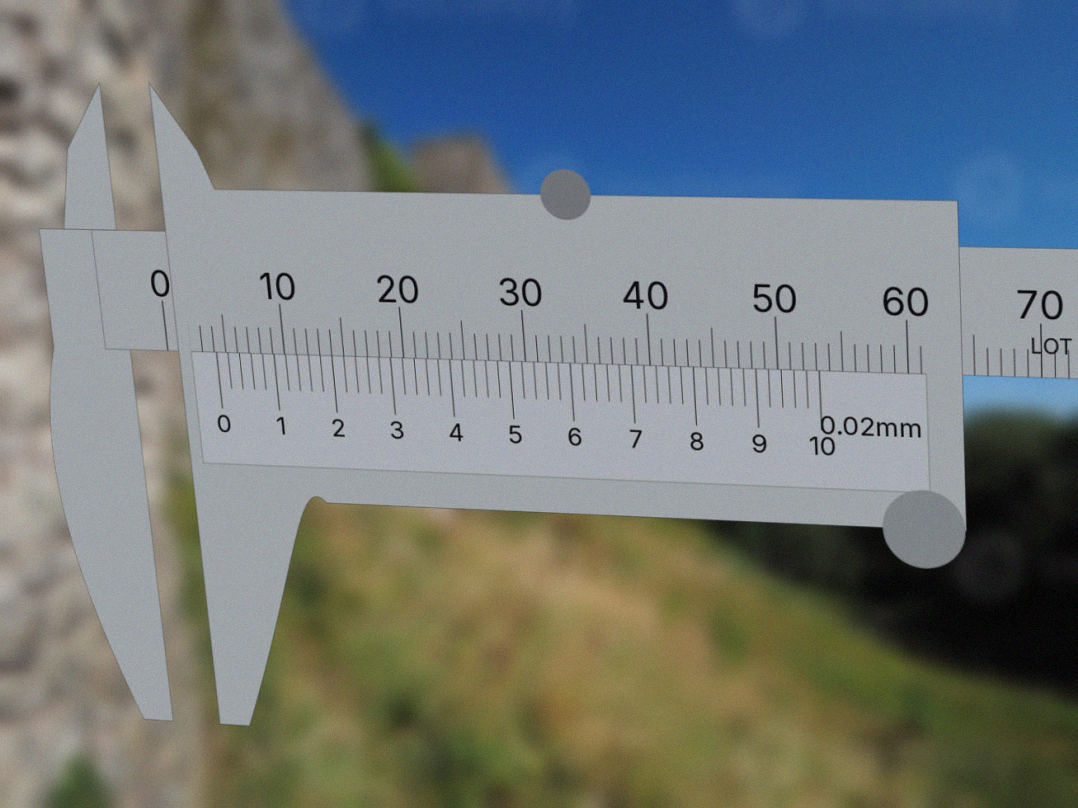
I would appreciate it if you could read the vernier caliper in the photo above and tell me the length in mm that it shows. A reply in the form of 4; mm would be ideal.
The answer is 4.2; mm
